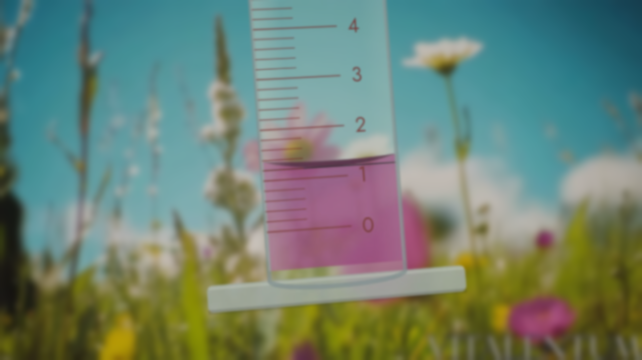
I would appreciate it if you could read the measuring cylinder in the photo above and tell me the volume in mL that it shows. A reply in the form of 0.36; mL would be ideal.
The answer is 1.2; mL
